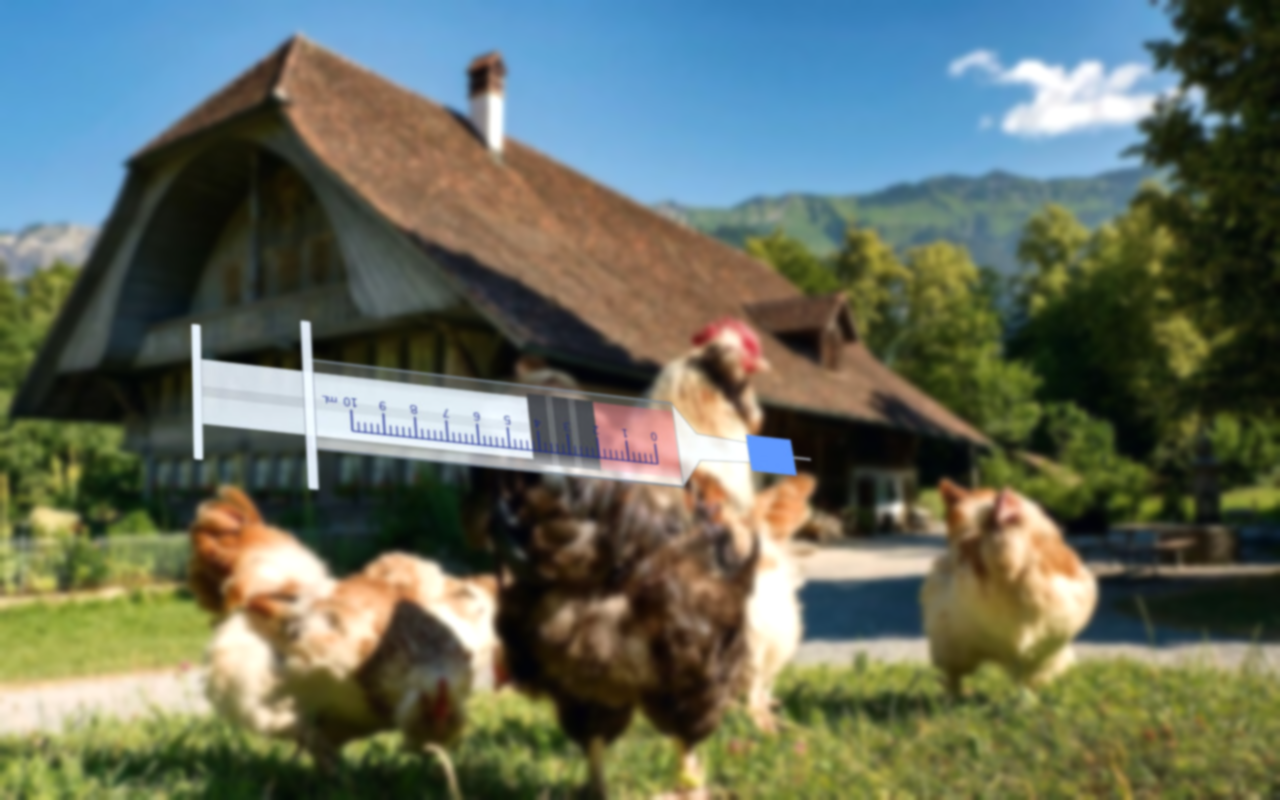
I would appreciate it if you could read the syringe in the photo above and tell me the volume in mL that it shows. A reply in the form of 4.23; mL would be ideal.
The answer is 2; mL
